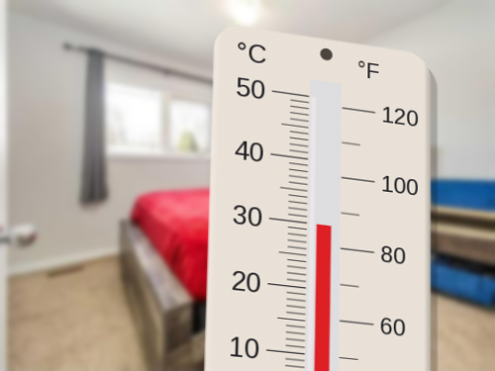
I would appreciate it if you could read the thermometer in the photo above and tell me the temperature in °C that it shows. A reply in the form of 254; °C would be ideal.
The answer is 30; °C
